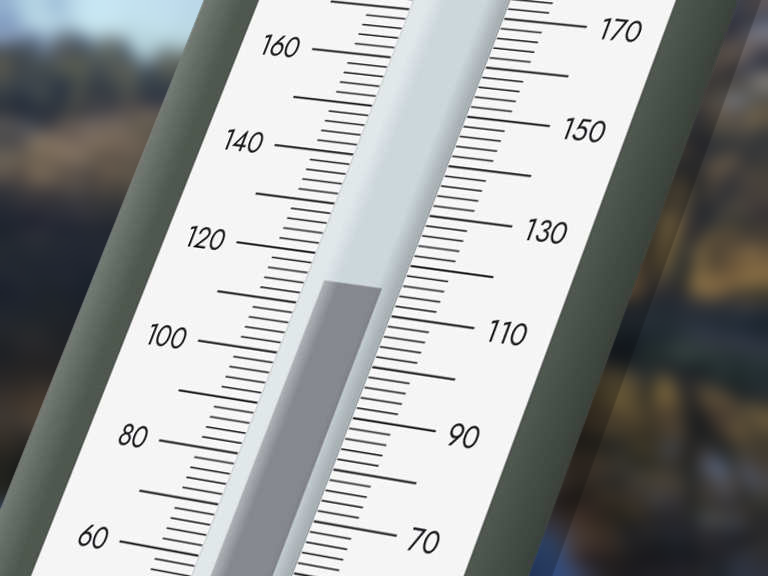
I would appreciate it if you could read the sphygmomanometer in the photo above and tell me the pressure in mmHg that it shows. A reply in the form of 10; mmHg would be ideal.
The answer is 115; mmHg
